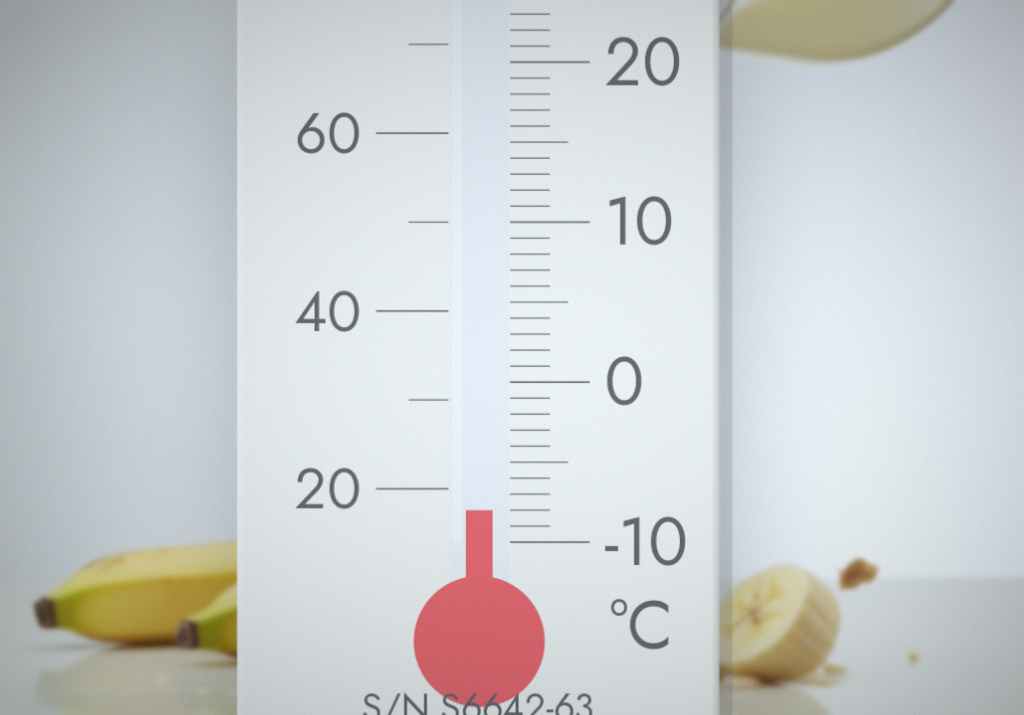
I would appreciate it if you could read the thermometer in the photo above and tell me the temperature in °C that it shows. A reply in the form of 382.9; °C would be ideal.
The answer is -8; °C
